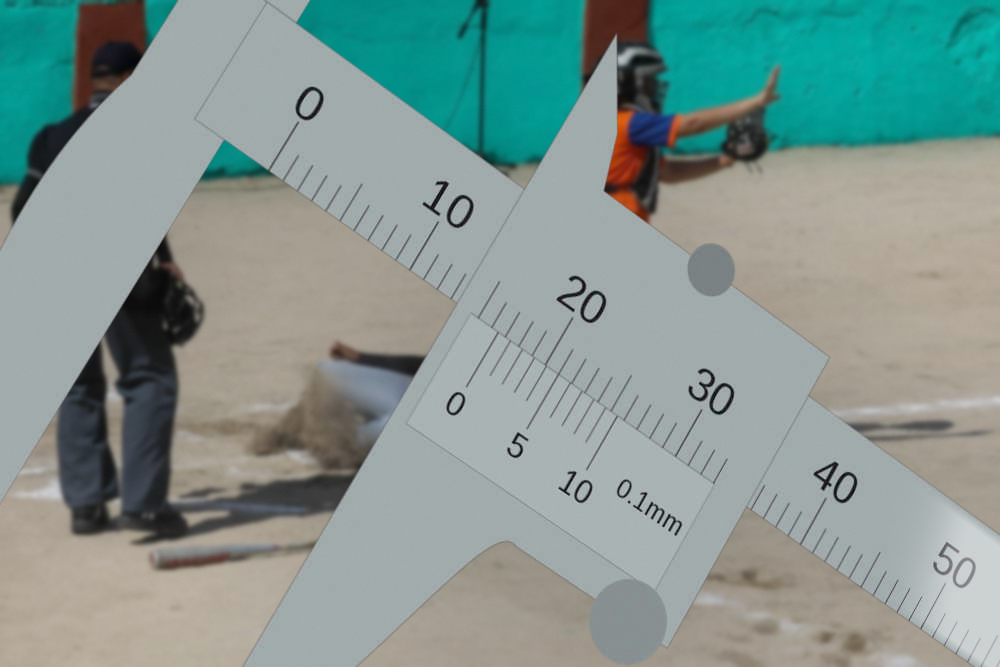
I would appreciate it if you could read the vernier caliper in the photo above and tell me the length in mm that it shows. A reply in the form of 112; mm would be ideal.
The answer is 16.5; mm
